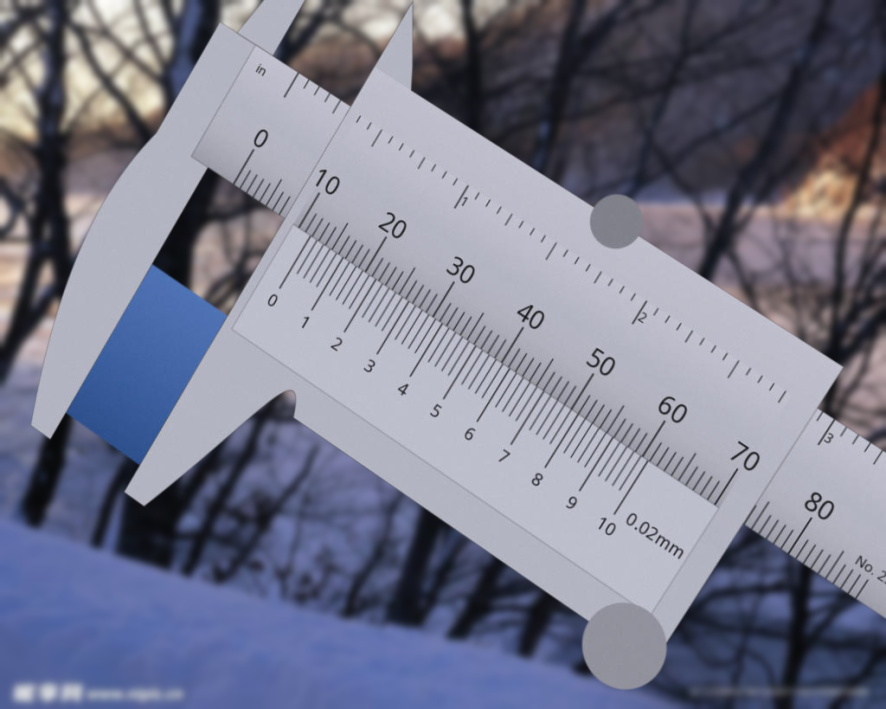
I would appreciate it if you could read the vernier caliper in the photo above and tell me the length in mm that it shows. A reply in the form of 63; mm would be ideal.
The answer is 11.8; mm
